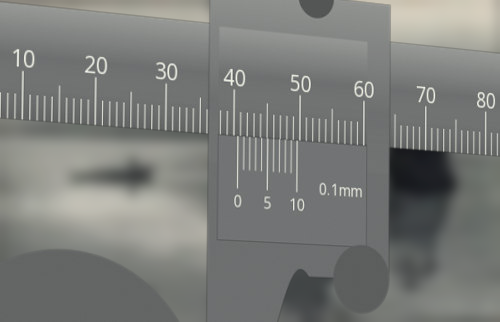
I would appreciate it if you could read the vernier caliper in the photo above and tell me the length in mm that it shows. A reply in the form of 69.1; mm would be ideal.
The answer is 40.6; mm
